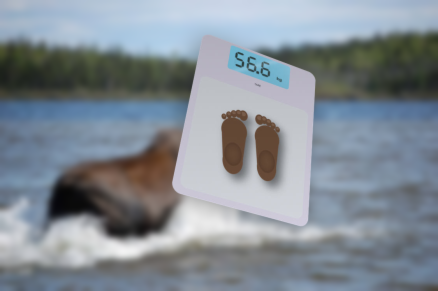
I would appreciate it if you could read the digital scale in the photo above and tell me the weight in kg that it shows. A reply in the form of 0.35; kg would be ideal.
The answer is 56.6; kg
